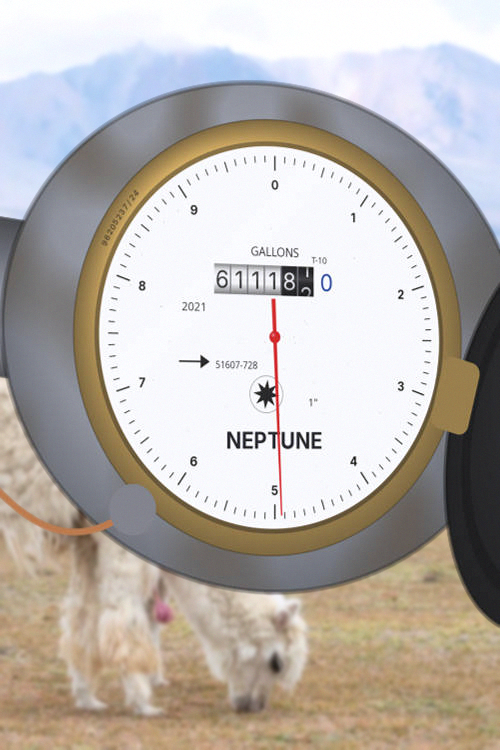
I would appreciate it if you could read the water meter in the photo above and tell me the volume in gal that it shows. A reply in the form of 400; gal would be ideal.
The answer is 6111814.9; gal
